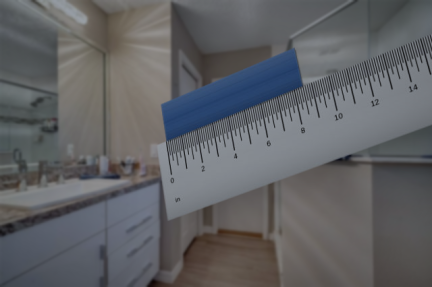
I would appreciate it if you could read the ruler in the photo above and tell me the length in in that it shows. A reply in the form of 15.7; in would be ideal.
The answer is 8.5; in
